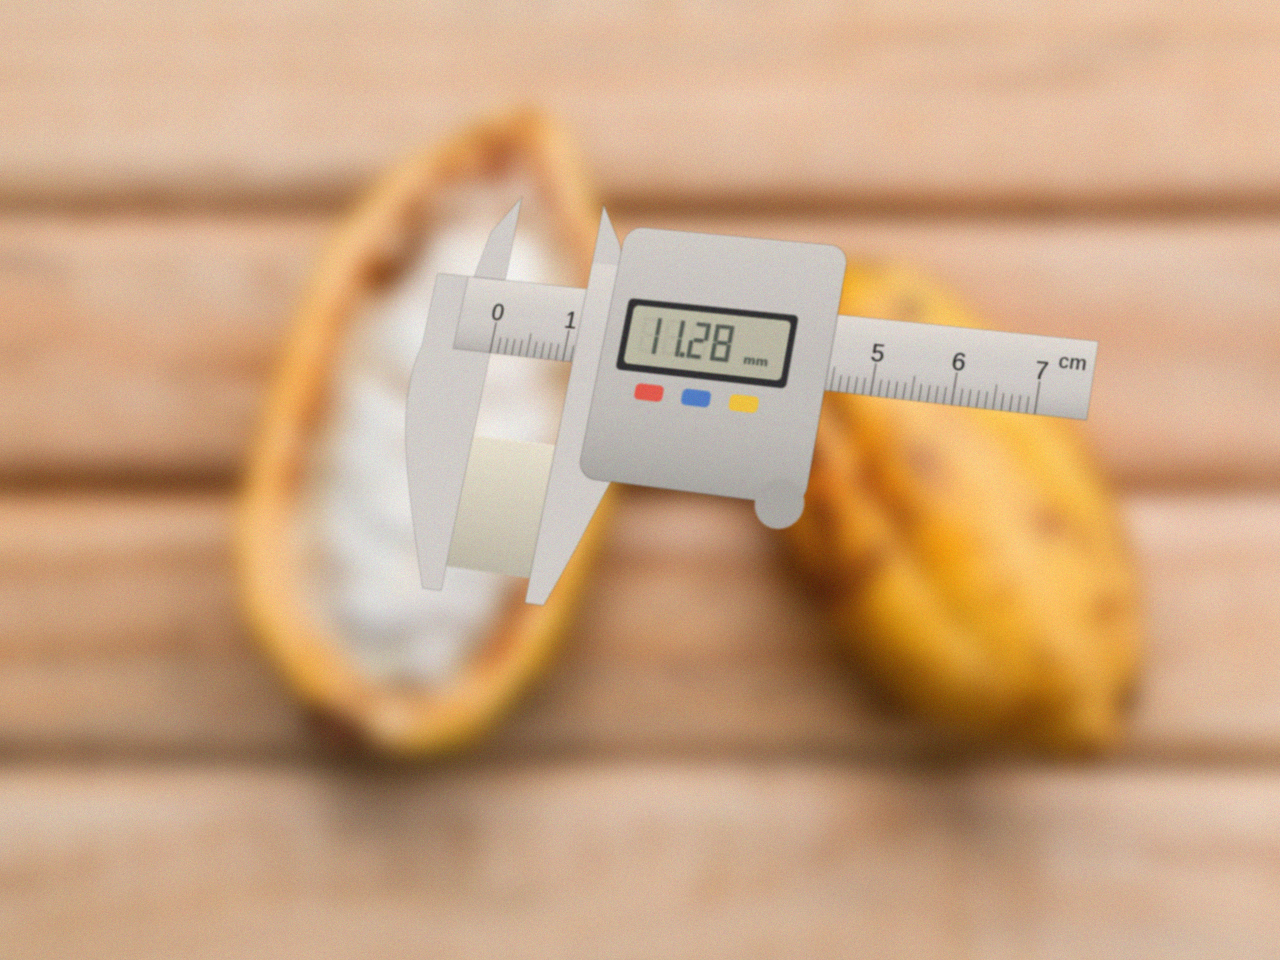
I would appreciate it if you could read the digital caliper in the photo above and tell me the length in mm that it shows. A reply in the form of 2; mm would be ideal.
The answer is 11.28; mm
